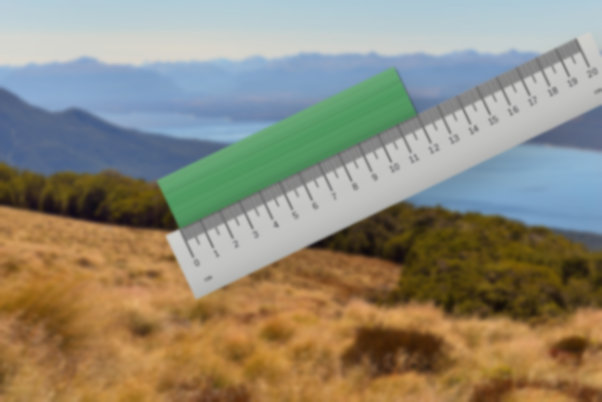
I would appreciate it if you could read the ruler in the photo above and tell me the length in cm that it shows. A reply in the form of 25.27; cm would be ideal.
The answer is 12; cm
